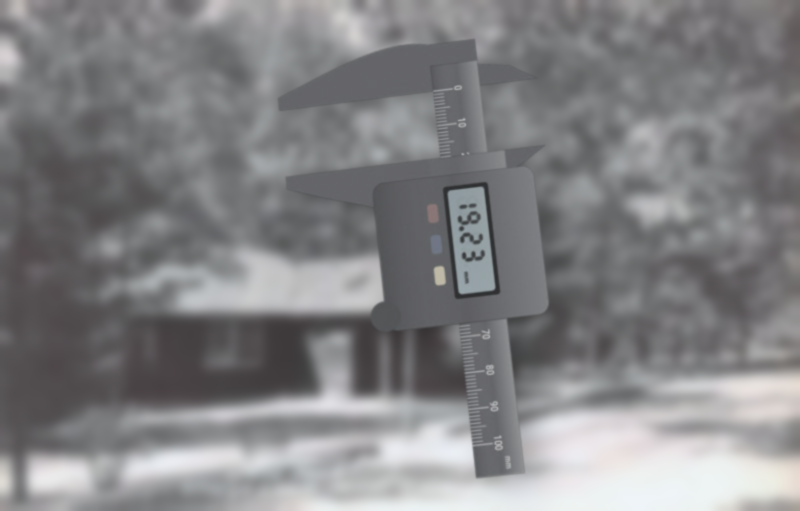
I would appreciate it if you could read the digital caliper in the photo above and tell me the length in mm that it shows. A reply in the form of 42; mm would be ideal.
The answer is 19.23; mm
